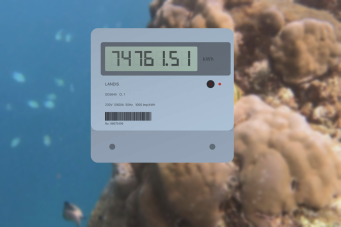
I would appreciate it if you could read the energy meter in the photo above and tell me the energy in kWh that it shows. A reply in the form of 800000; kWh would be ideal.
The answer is 74761.51; kWh
